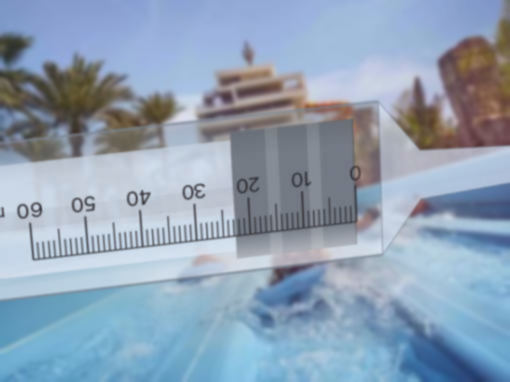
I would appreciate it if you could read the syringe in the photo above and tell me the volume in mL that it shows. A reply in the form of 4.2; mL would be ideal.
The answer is 0; mL
